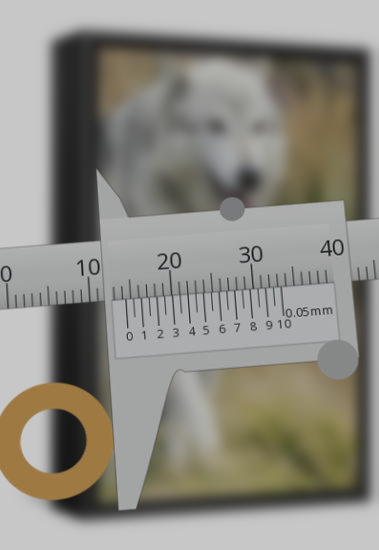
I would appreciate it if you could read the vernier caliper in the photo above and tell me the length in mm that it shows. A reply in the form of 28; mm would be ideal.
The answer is 14.4; mm
